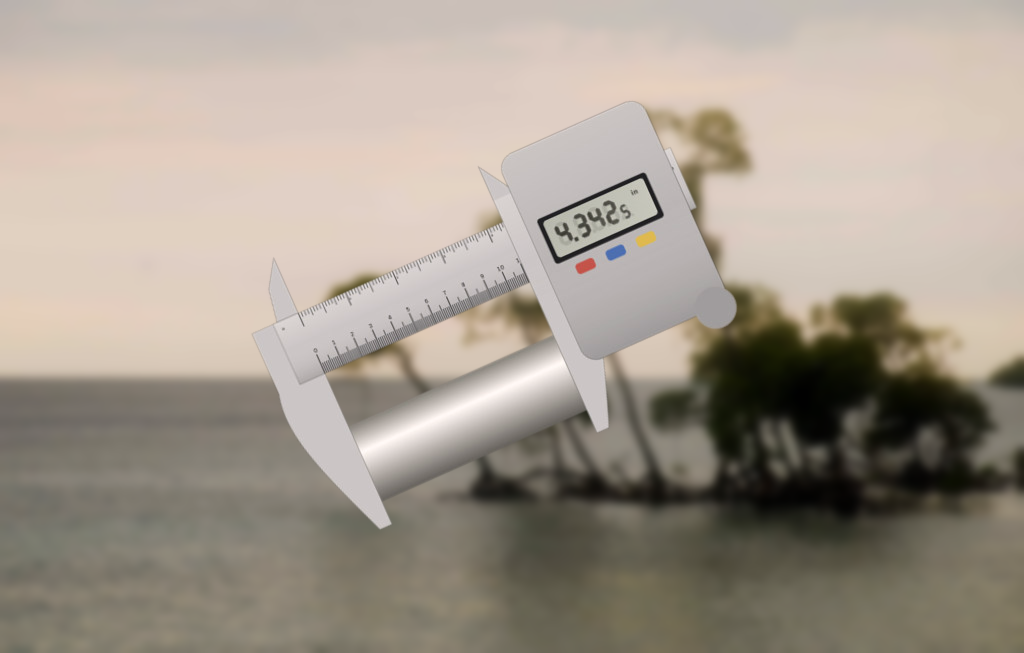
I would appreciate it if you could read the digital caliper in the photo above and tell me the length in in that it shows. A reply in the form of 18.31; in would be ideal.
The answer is 4.3425; in
